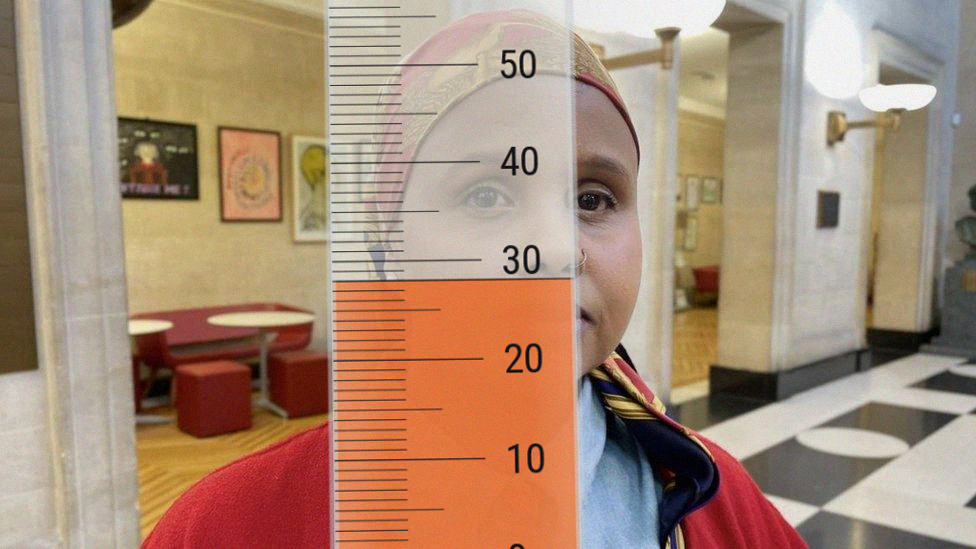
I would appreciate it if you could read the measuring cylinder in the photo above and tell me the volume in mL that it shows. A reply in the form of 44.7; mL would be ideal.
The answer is 28; mL
